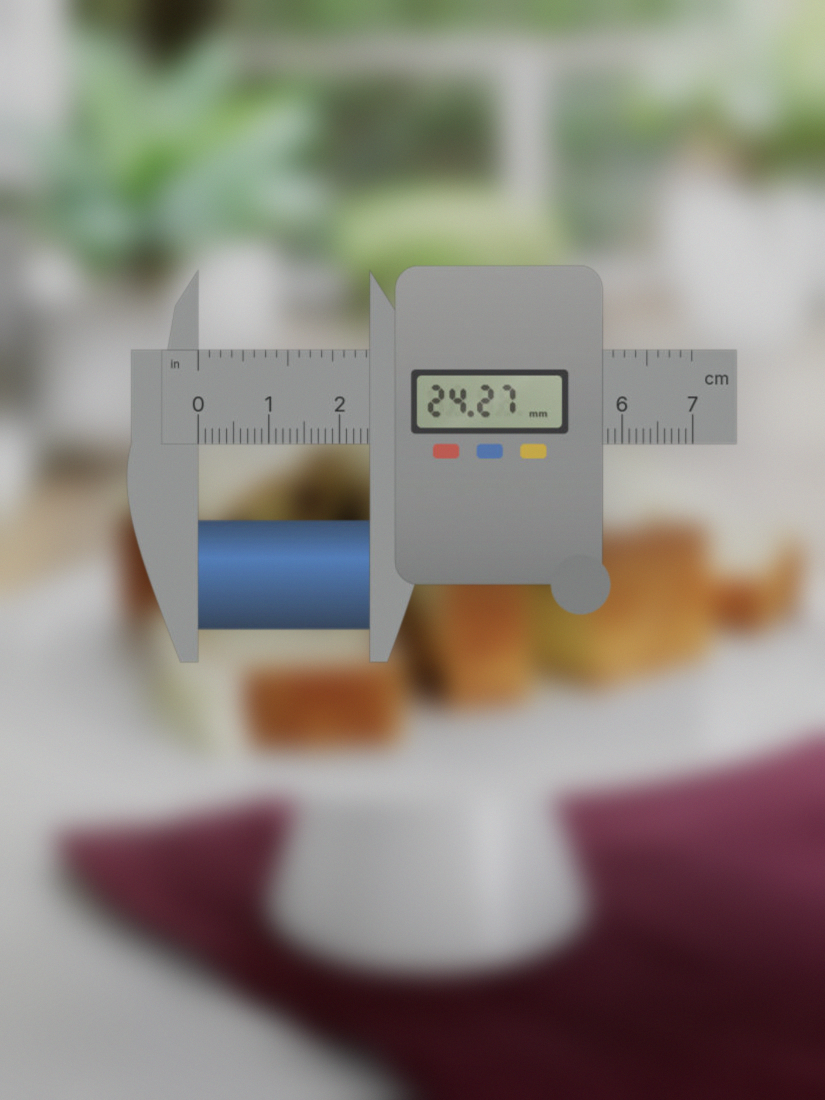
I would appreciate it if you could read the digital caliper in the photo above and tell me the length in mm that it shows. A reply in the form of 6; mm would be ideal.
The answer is 24.27; mm
